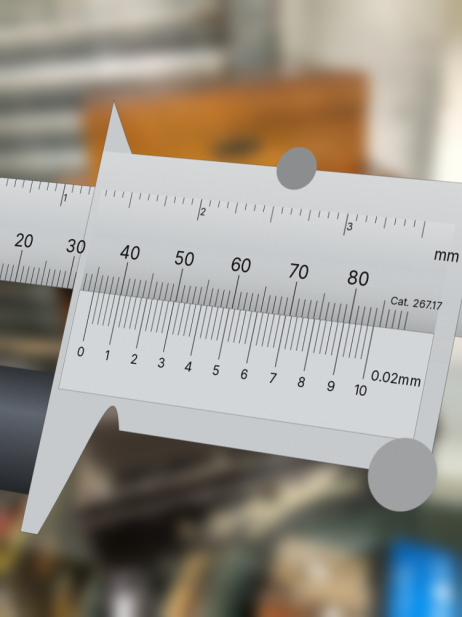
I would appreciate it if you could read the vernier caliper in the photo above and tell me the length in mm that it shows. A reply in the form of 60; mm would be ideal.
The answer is 35.0; mm
